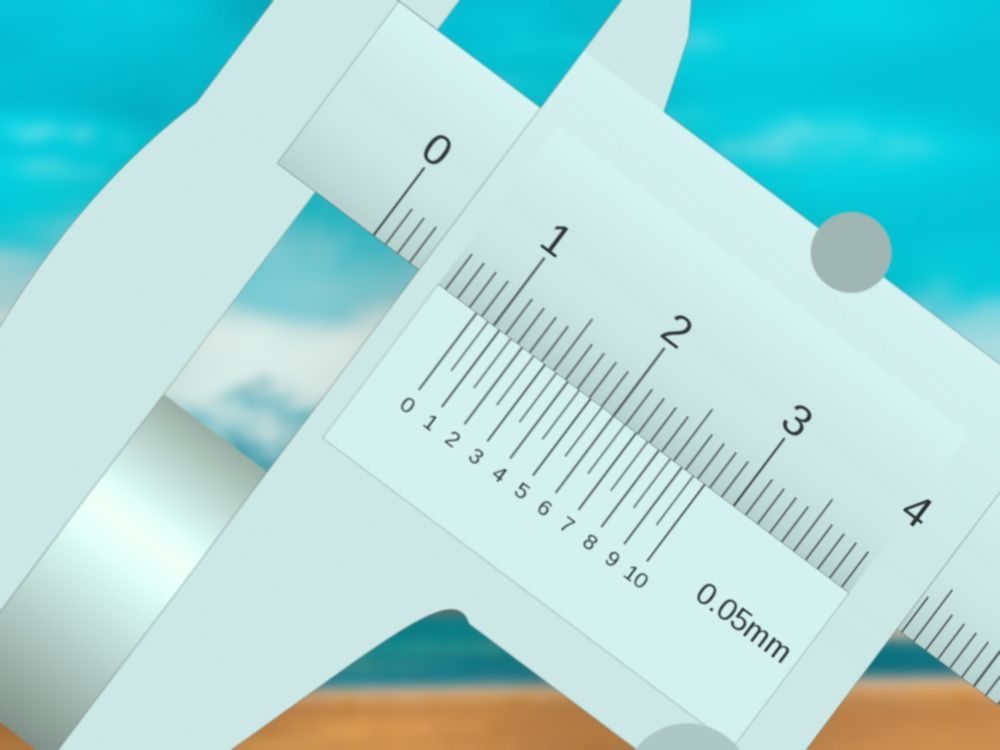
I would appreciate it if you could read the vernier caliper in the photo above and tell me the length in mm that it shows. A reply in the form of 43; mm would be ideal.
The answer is 8.6; mm
